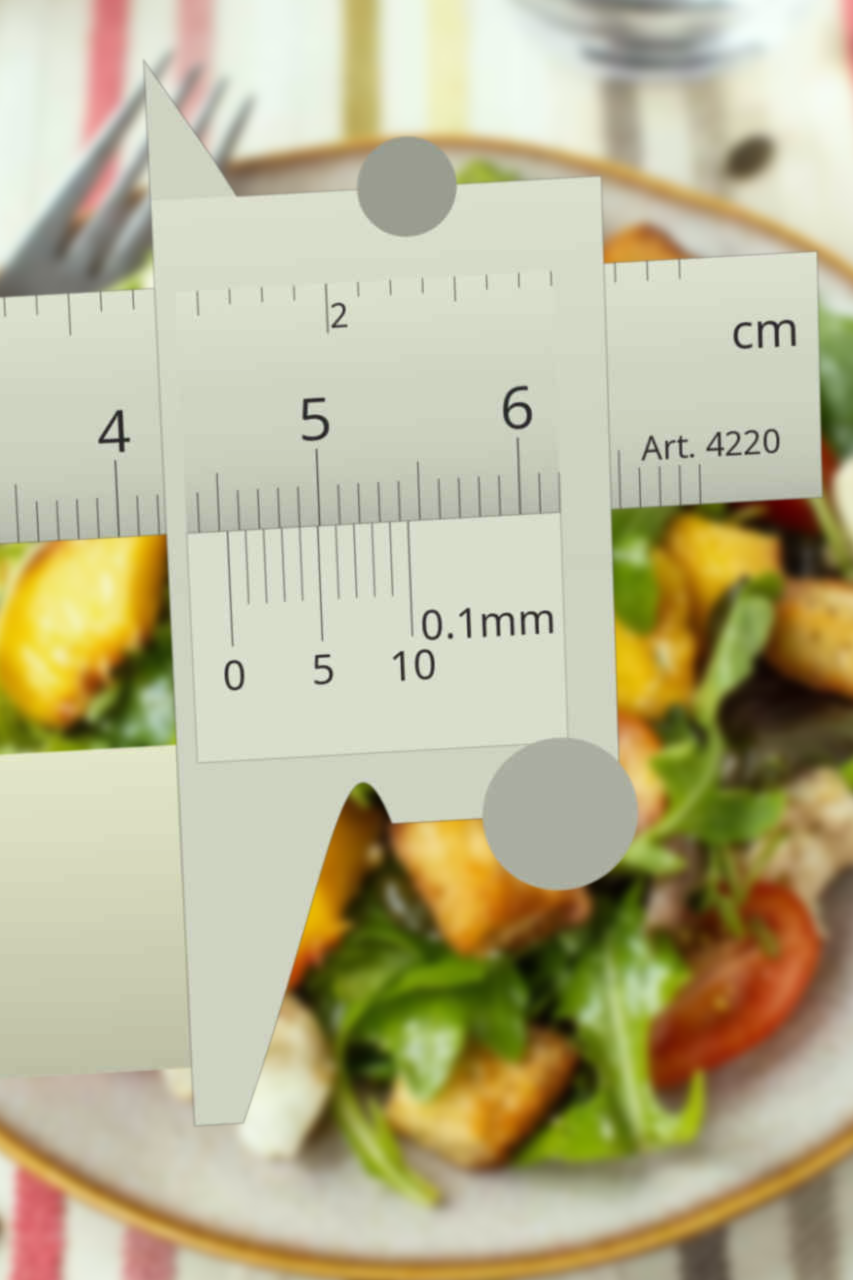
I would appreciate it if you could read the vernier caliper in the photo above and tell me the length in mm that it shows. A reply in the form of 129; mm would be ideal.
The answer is 45.4; mm
